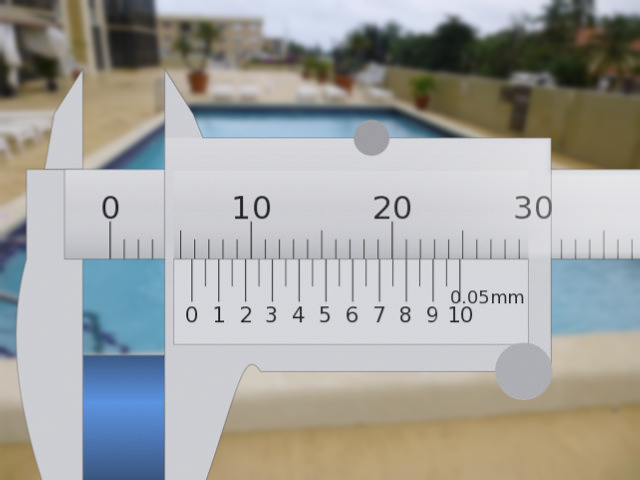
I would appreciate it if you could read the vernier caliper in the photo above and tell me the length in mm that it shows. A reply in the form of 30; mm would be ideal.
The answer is 5.8; mm
